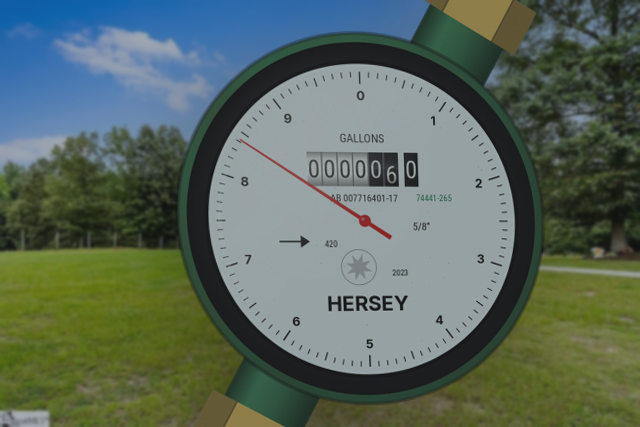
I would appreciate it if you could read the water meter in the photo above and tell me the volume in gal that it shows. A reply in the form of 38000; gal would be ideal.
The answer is 58.4; gal
